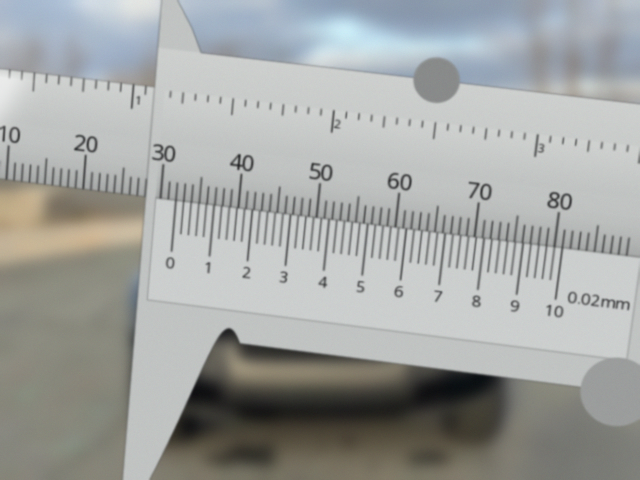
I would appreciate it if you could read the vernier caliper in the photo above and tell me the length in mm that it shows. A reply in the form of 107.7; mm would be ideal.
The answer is 32.0; mm
